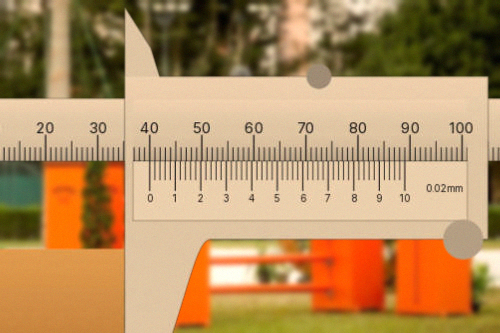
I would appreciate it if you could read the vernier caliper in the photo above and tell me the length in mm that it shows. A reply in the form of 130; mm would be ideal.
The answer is 40.0; mm
